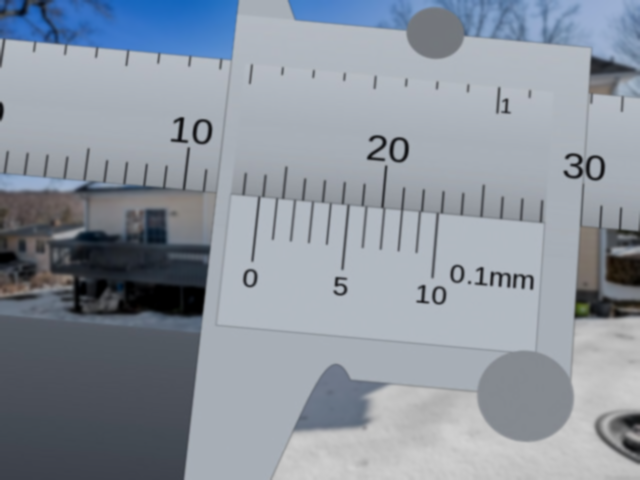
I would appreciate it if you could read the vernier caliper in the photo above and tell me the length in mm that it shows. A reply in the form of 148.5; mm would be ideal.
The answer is 13.8; mm
